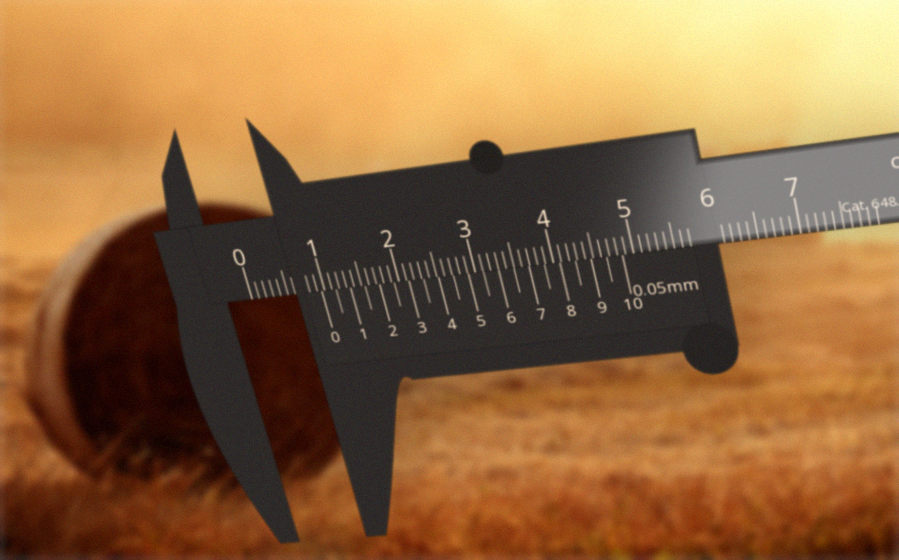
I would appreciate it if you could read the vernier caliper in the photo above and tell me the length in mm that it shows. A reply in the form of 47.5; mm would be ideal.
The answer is 9.6; mm
